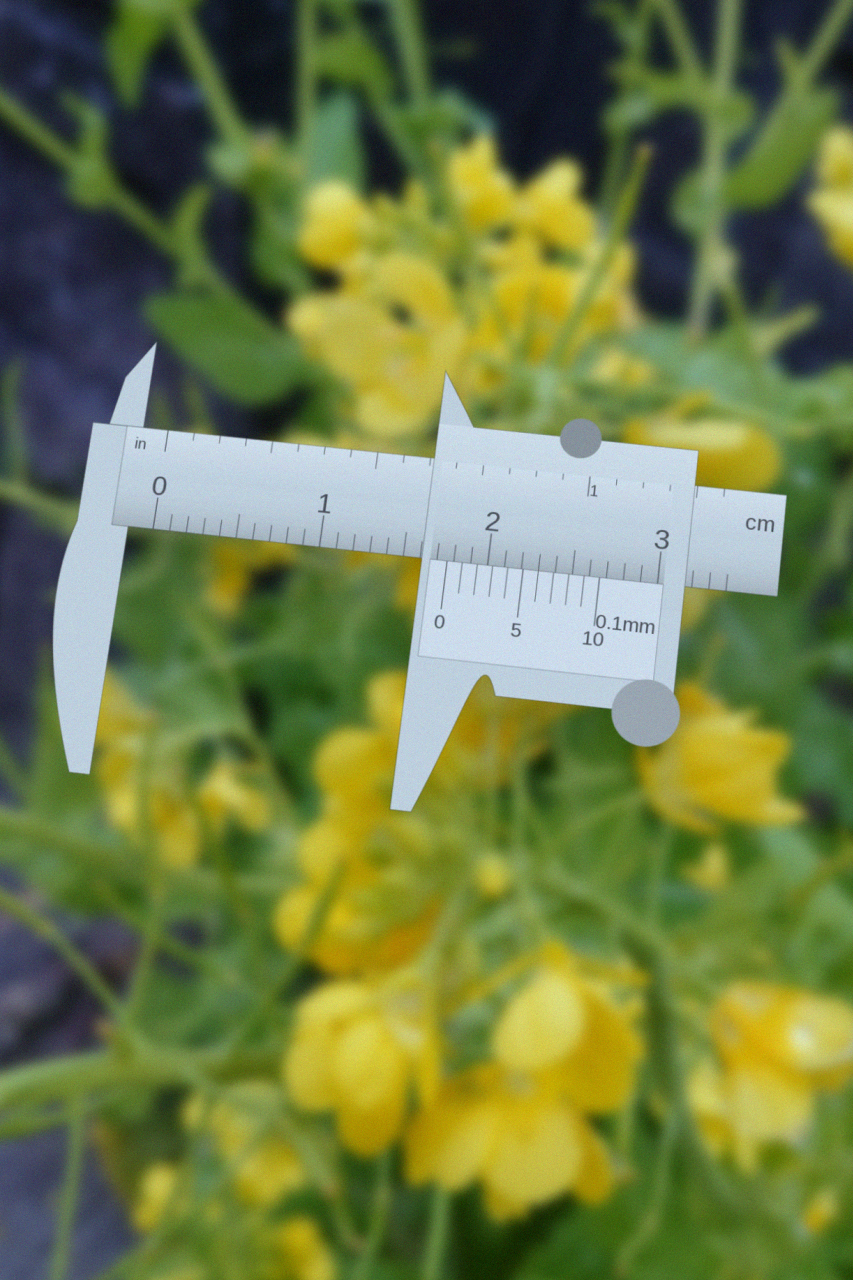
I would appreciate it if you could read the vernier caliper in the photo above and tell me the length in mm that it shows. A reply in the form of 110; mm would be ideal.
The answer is 17.6; mm
